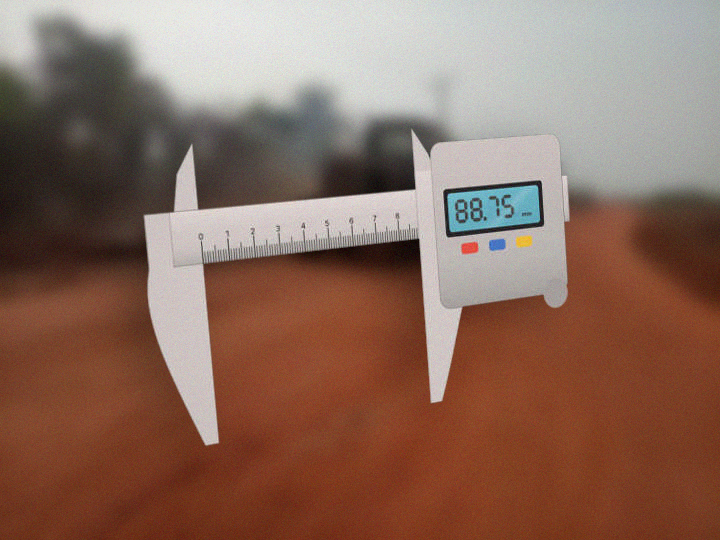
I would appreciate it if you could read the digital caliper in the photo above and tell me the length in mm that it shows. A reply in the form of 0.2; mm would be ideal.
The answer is 88.75; mm
